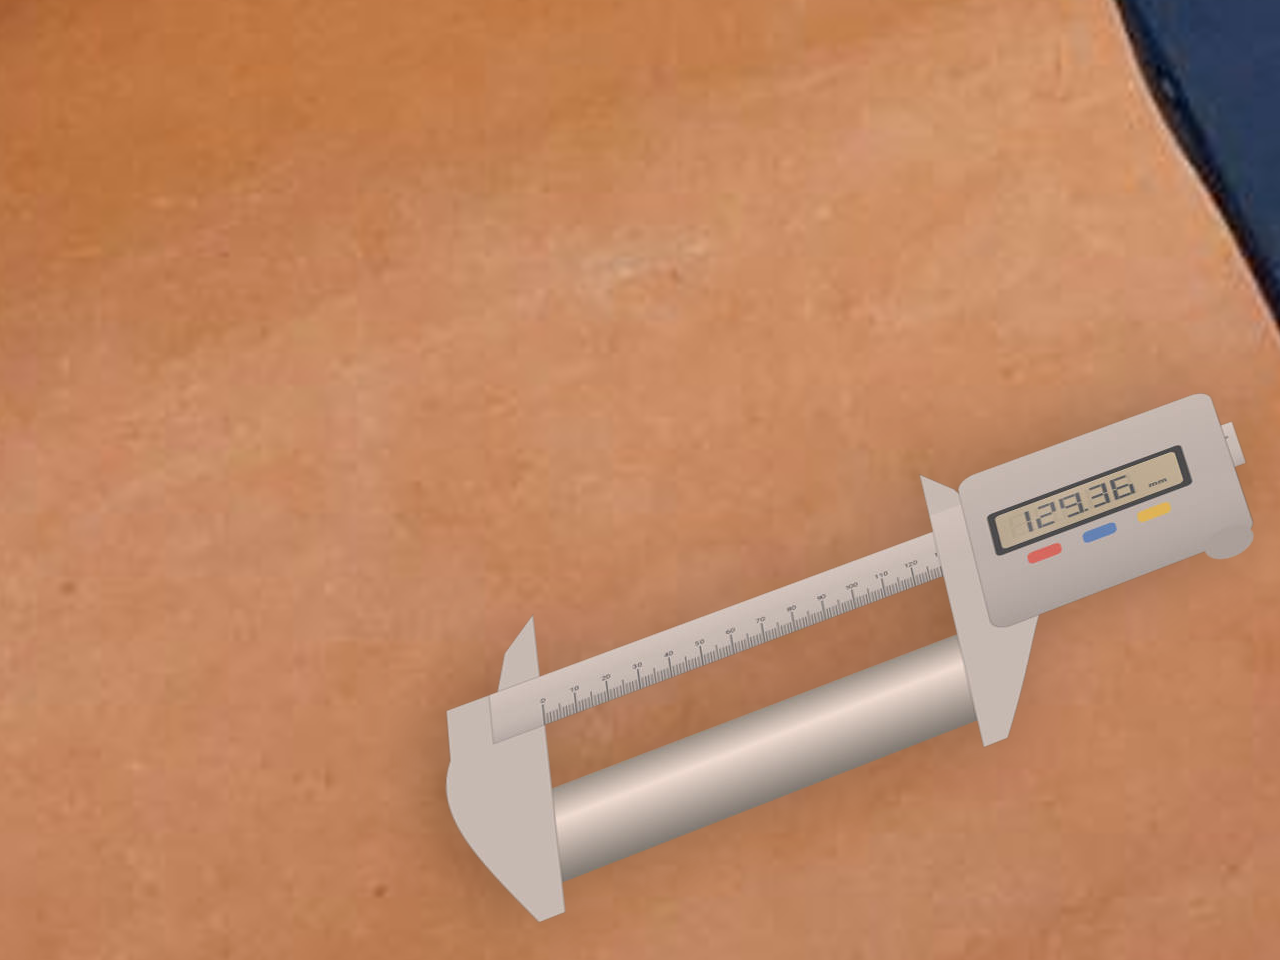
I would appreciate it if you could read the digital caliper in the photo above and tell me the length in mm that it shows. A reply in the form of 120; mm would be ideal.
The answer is 129.36; mm
